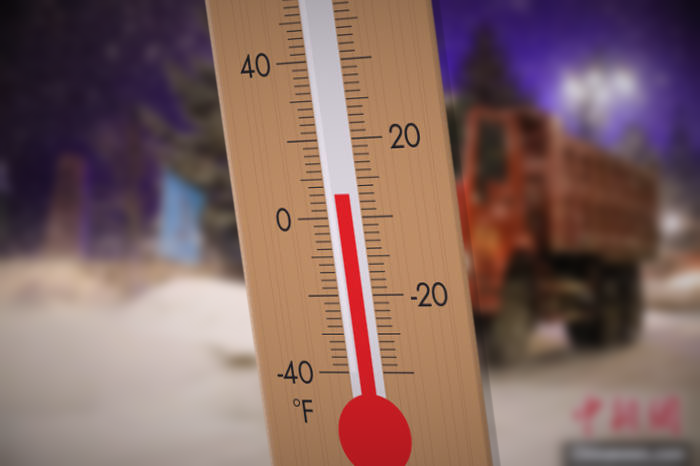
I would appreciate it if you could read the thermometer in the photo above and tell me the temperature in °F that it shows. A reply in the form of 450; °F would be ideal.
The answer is 6; °F
